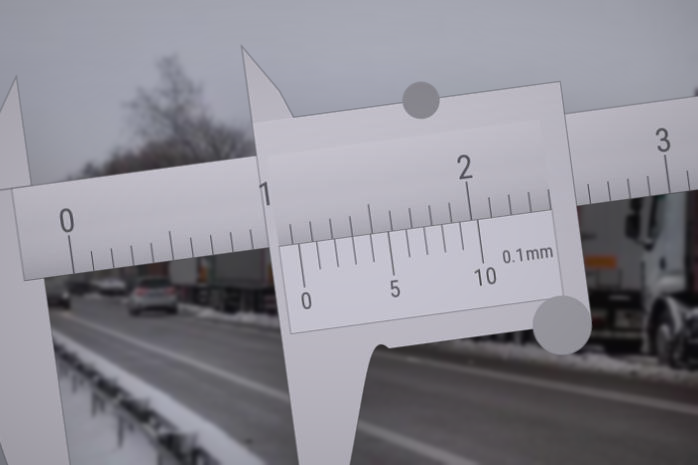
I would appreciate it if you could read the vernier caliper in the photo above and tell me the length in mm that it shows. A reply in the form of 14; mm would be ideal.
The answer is 11.3; mm
